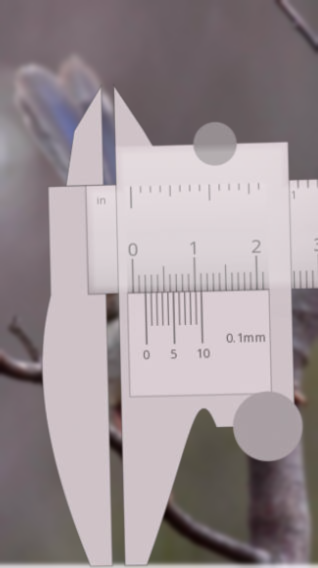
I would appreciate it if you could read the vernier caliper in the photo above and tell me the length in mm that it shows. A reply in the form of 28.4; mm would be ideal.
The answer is 2.0; mm
